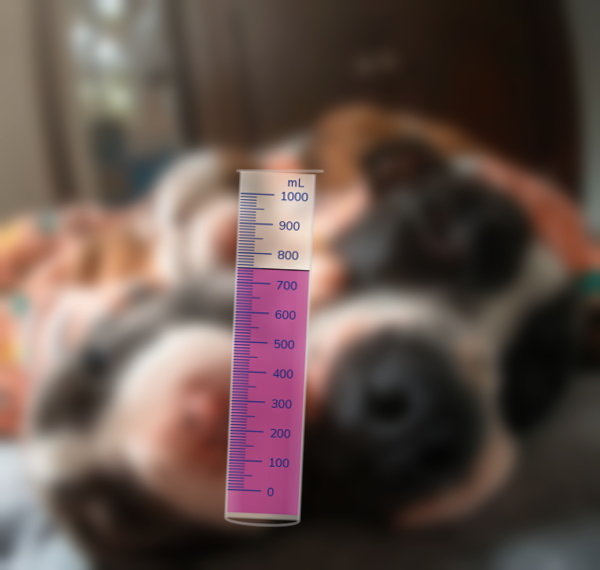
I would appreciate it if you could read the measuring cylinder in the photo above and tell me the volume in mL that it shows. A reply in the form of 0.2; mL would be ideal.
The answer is 750; mL
